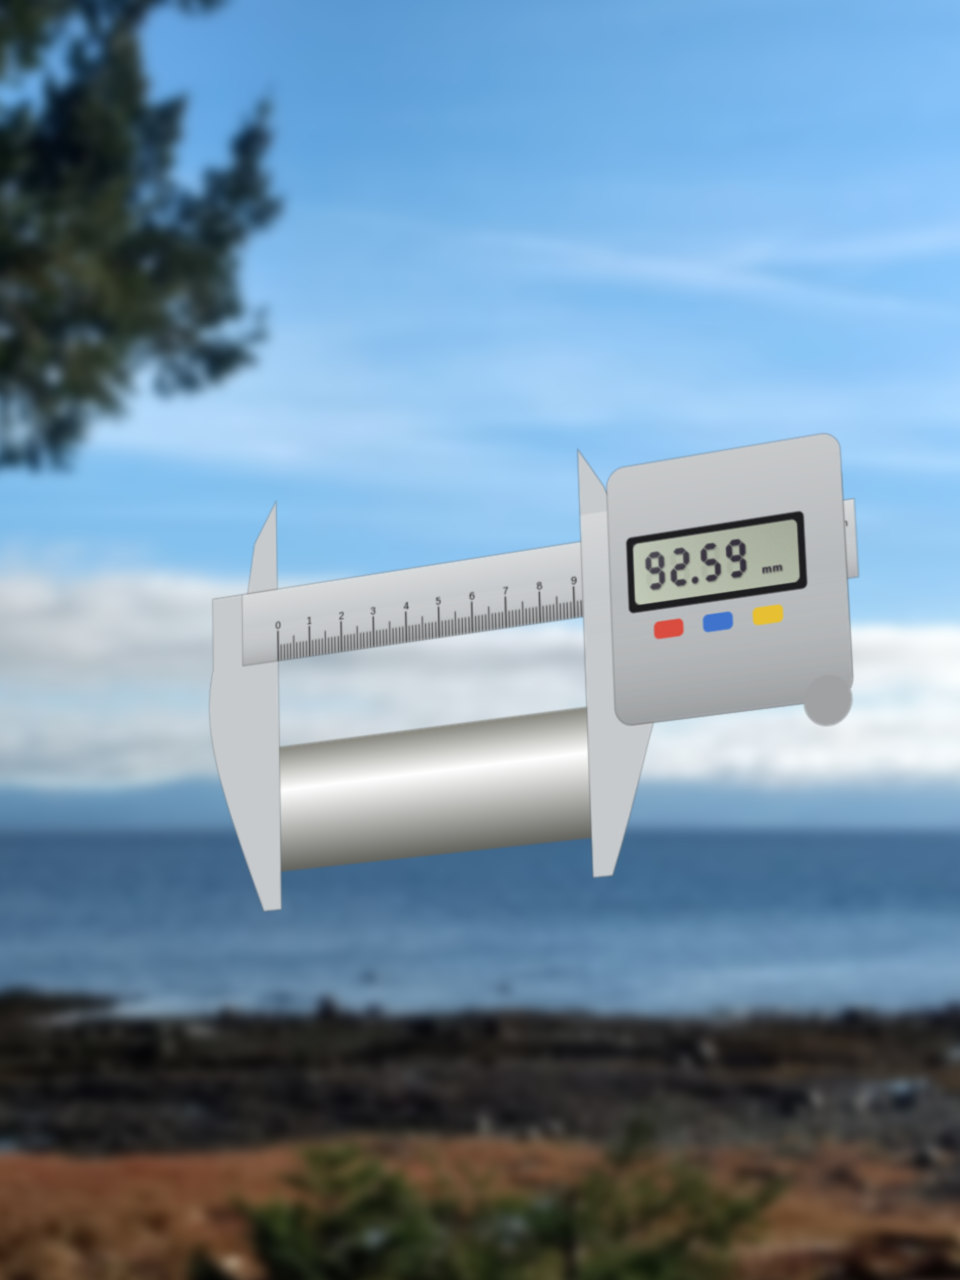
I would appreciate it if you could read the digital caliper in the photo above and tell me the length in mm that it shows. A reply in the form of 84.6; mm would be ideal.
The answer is 92.59; mm
